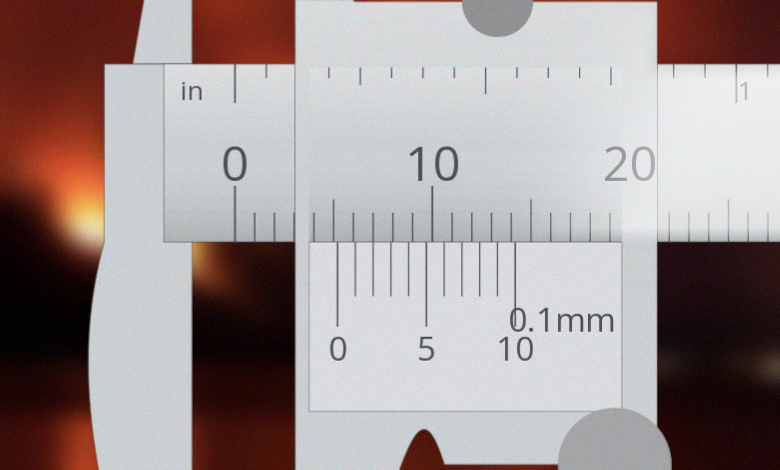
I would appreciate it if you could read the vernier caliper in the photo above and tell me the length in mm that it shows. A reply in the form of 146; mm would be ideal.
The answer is 5.2; mm
